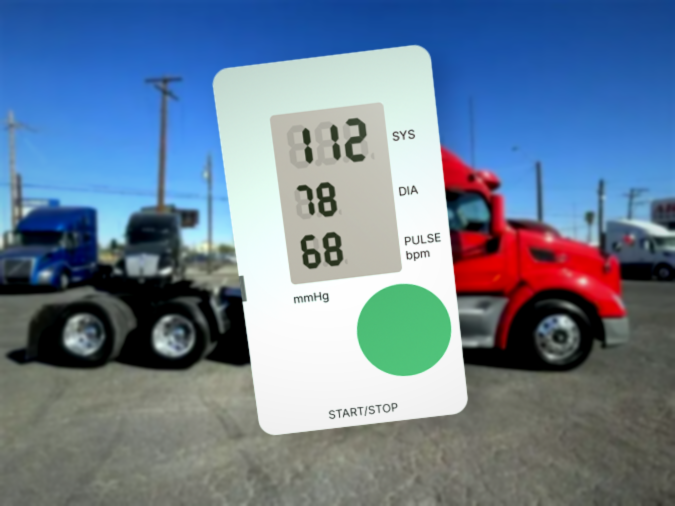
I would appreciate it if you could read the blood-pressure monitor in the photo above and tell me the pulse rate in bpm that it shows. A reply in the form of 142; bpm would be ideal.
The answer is 68; bpm
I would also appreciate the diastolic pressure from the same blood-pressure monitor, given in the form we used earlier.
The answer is 78; mmHg
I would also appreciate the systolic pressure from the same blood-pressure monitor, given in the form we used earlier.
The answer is 112; mmHg
